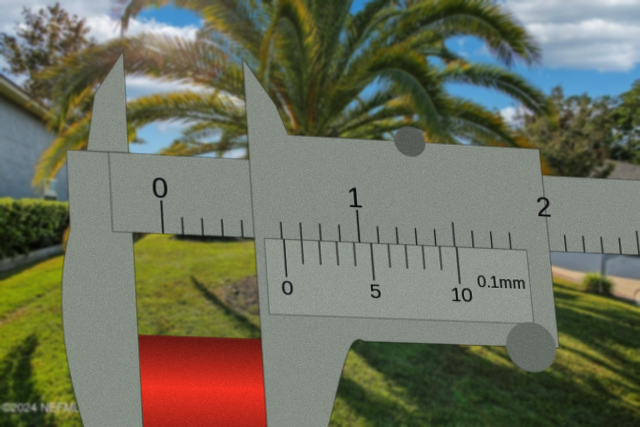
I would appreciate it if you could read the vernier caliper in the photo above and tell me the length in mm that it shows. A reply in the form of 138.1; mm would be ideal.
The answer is 6.1; mm
